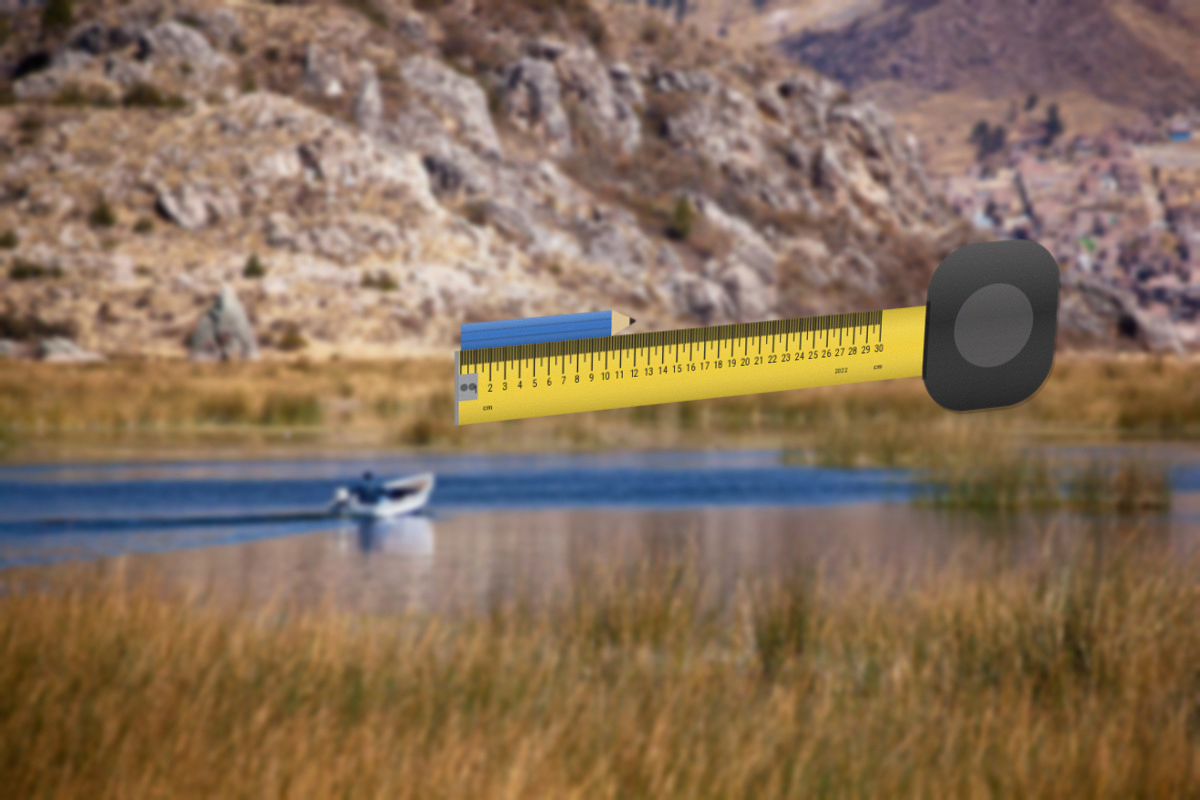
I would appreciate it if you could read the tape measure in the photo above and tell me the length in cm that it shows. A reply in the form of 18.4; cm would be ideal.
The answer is 12; cm
